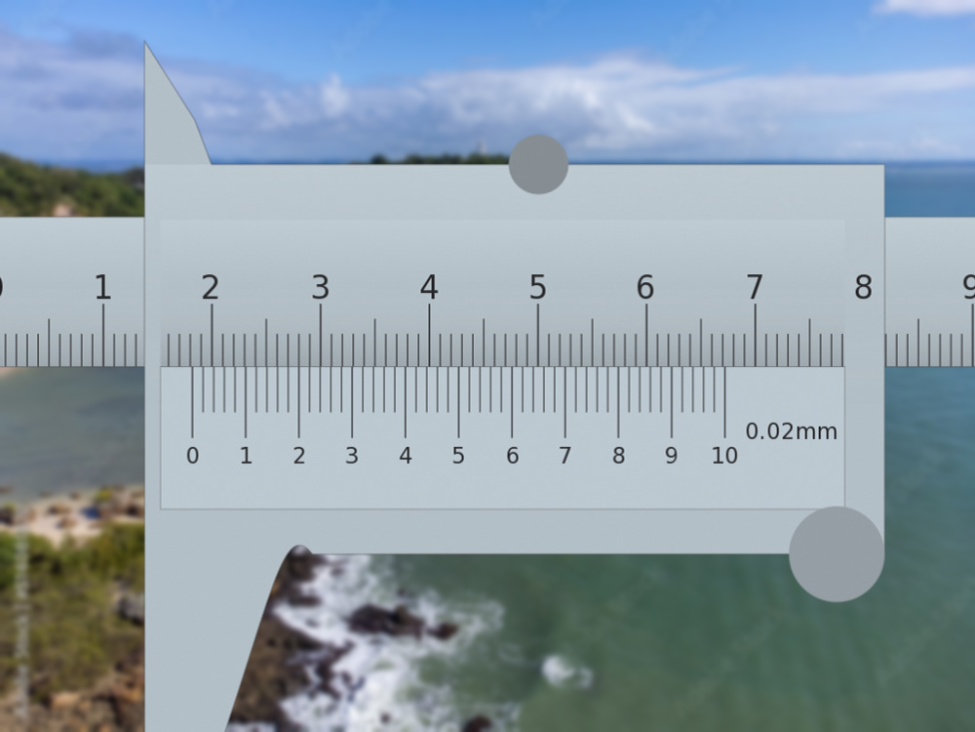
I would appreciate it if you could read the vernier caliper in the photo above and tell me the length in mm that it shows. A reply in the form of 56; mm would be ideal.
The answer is 18.2; mm
